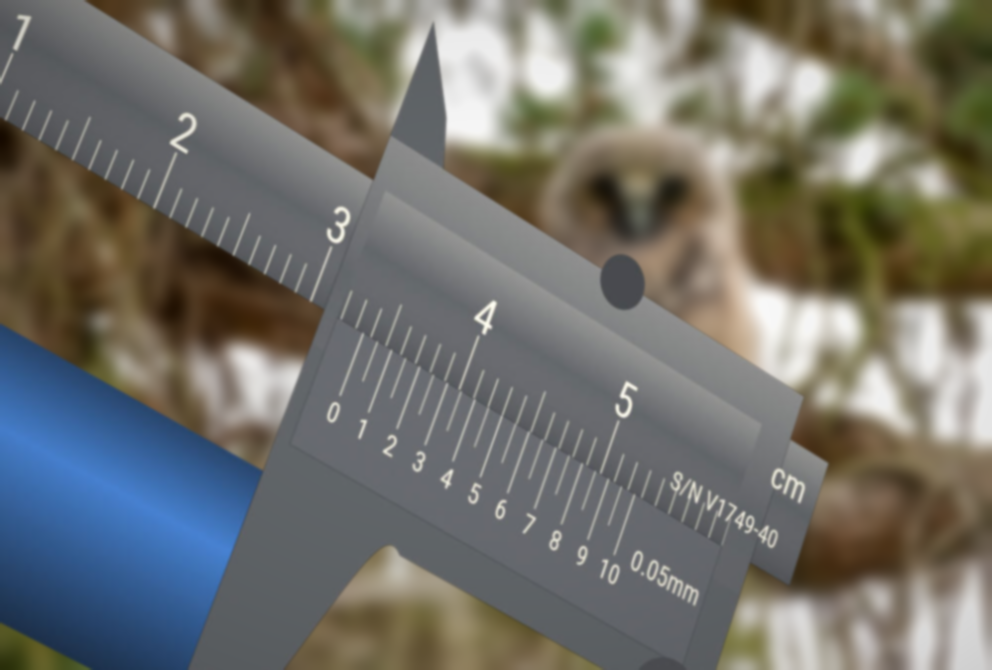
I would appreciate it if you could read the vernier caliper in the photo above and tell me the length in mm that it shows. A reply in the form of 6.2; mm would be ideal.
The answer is 33.5; mm
